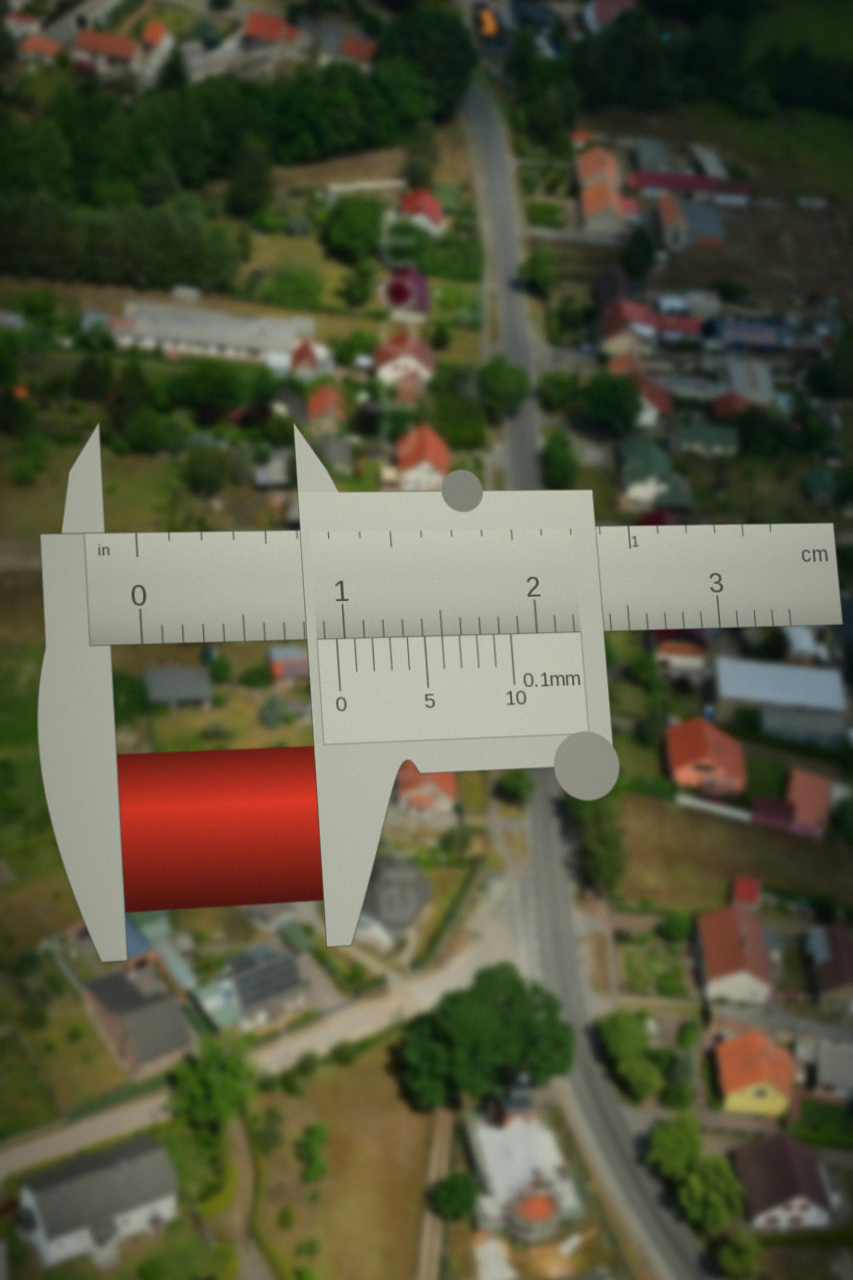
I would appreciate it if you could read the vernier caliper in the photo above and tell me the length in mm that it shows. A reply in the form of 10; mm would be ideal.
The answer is 9.6; mm
